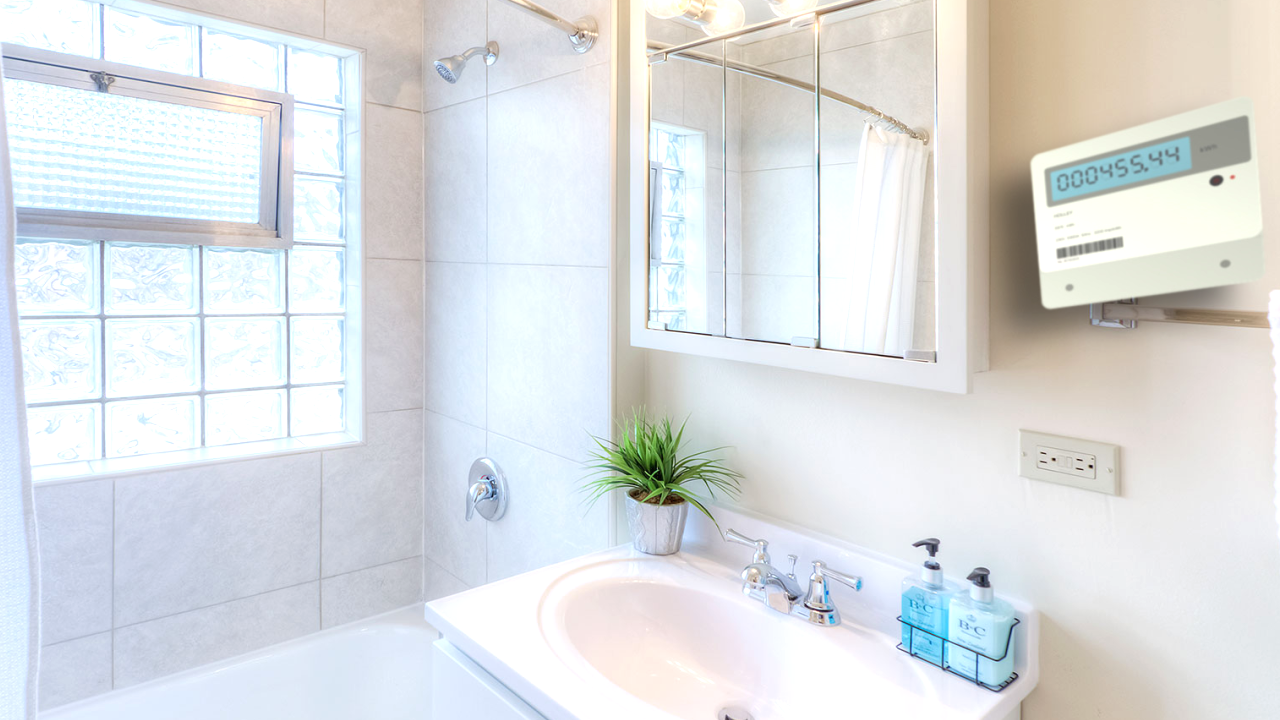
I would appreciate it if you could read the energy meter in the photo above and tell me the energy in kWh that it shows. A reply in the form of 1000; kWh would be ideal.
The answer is 455.44; kWh
